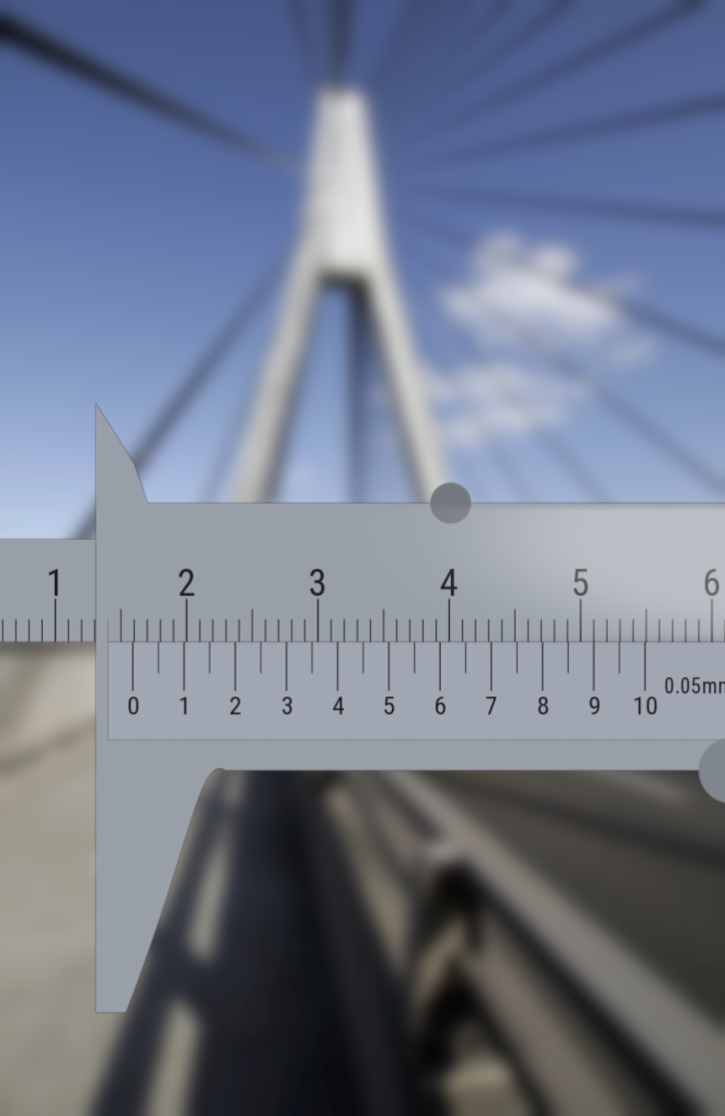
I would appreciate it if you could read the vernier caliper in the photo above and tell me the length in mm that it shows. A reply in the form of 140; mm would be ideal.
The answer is 15.9; mm
